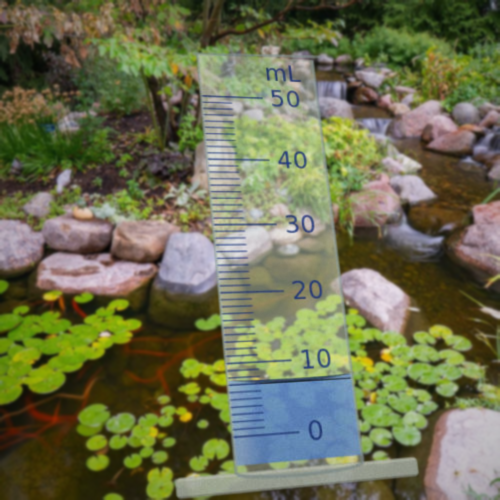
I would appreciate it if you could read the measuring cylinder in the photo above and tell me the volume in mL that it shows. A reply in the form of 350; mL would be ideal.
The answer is 7; mL
